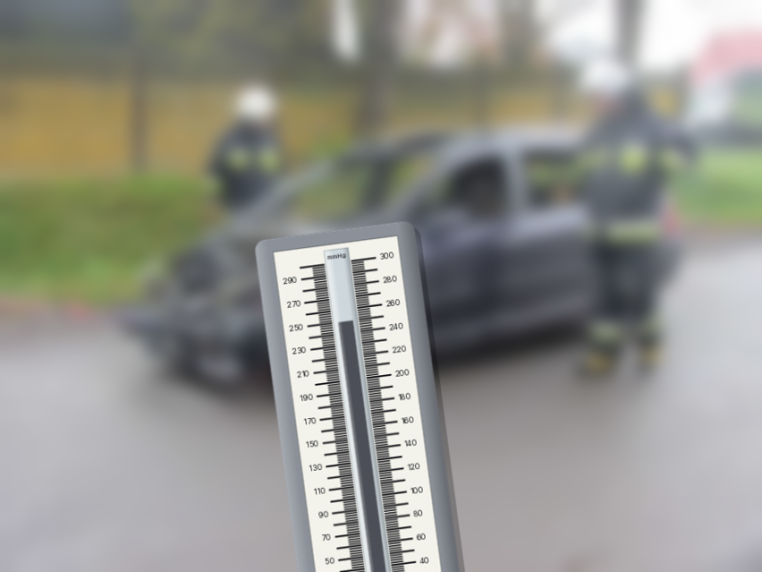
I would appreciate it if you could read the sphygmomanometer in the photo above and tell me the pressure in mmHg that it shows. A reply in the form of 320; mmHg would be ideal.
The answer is 250; mmHg
